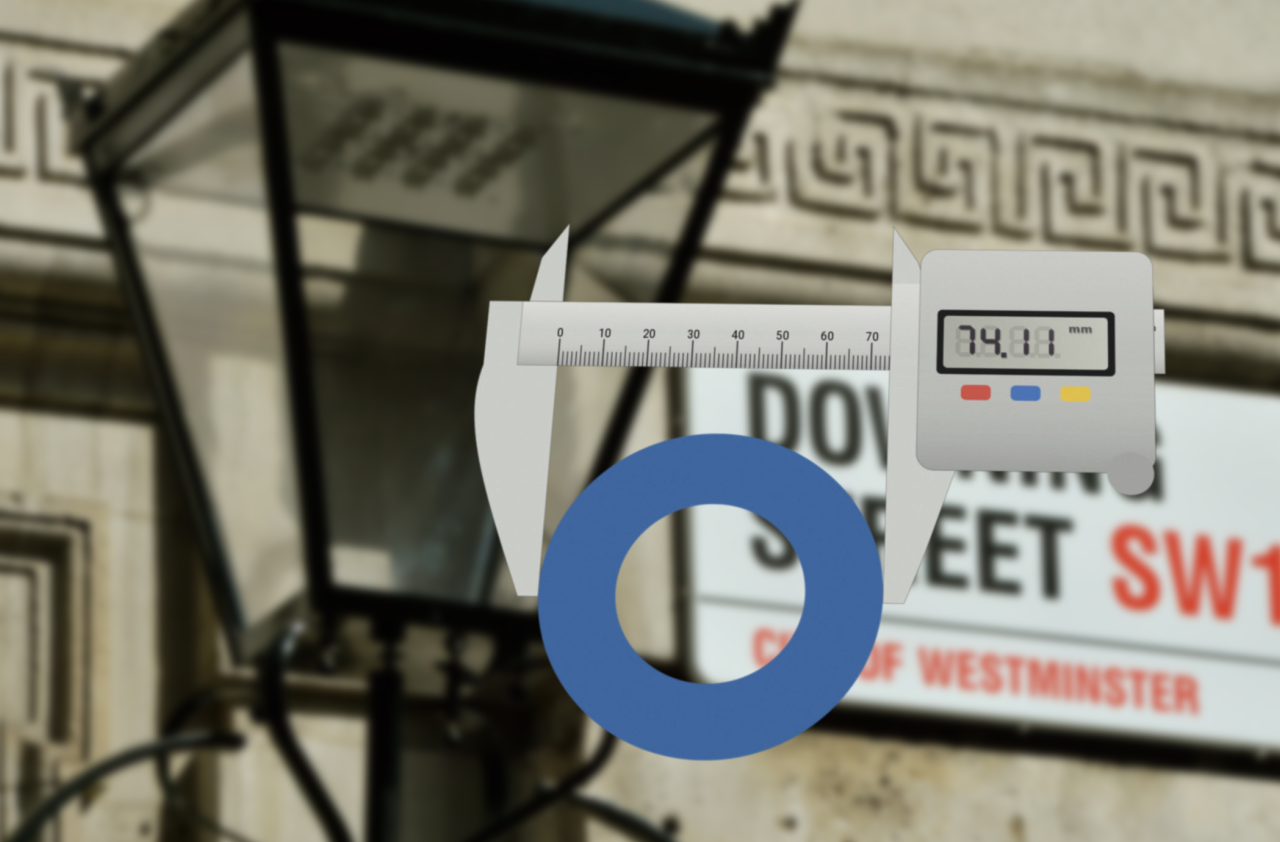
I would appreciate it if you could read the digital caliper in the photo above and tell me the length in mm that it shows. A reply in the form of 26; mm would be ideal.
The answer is 74.11; mm
